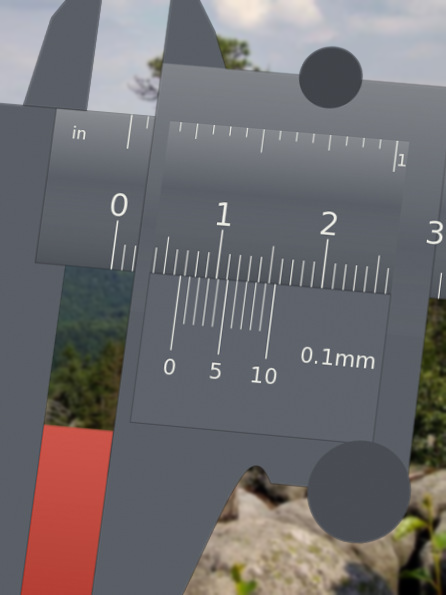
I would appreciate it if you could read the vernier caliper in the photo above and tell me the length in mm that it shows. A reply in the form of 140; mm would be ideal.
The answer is 6.6; mm
